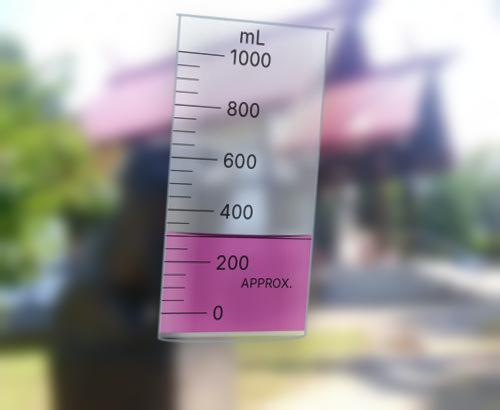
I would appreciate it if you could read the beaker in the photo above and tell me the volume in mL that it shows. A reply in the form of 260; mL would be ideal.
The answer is 300; mL
